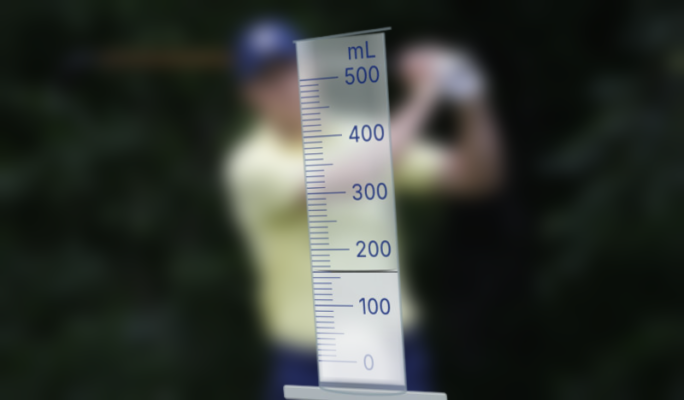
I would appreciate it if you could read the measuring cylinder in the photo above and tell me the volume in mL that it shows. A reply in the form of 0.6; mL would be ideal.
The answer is 160; mL
